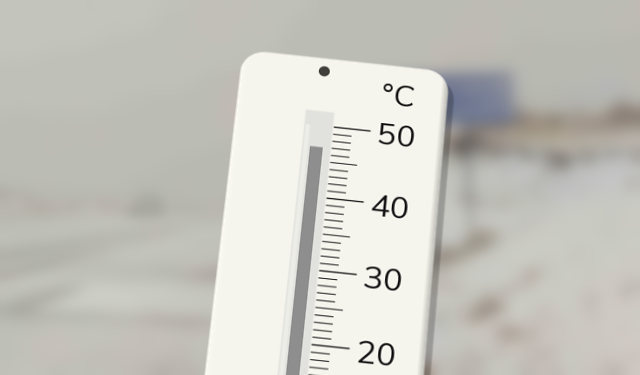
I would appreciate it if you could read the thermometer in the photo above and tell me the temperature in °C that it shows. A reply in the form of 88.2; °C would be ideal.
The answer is 47; °C
